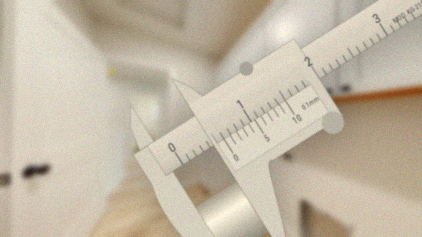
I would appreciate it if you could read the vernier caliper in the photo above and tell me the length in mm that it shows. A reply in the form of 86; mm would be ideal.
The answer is 6.0; mm
